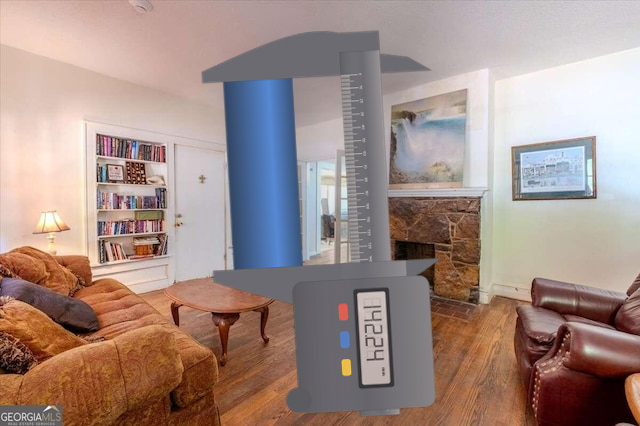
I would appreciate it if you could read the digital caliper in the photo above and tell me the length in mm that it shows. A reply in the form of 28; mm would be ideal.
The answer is 142.24; mm
